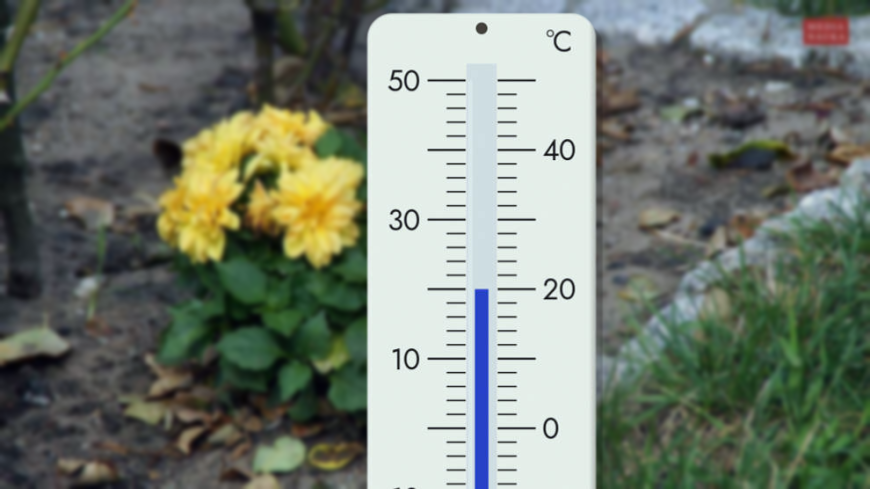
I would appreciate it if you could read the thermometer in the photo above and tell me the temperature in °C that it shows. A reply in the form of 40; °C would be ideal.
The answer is 20; °C
